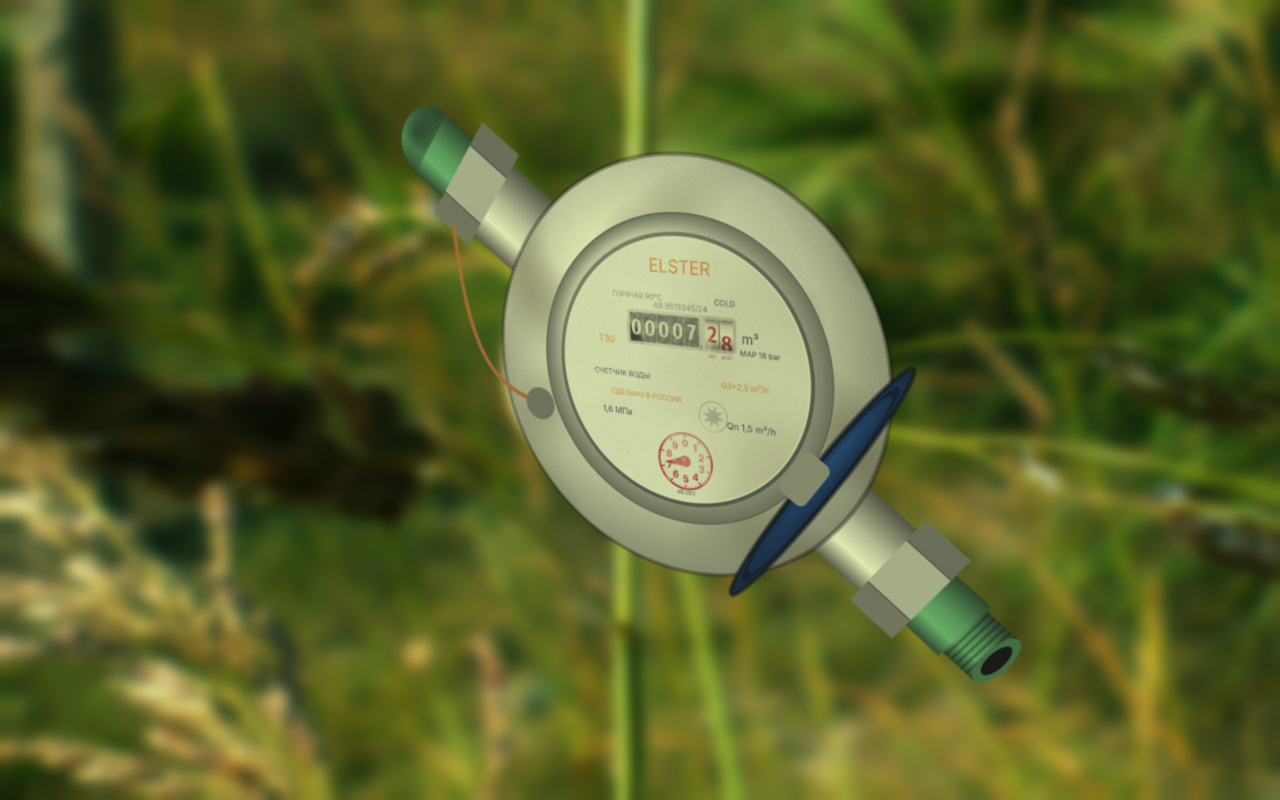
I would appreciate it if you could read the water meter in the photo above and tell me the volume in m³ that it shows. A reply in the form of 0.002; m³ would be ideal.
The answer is 7.277; m³
